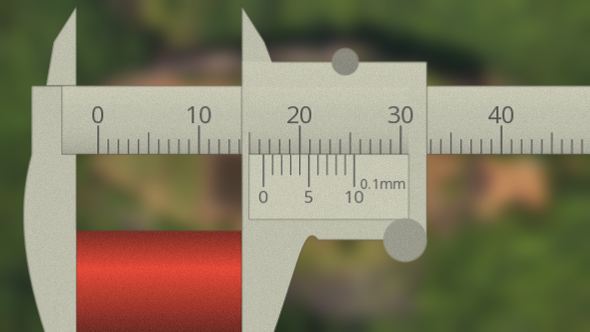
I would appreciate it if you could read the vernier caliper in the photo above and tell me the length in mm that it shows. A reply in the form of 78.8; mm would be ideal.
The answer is 16.4; mm
